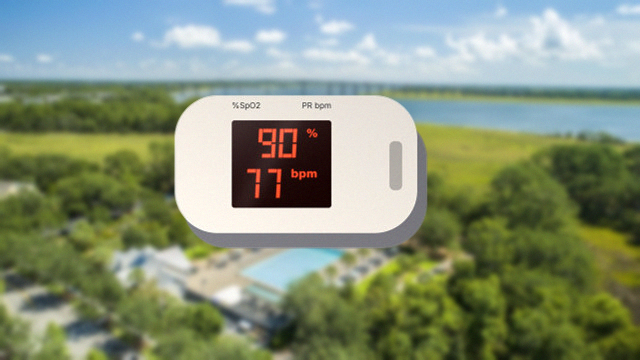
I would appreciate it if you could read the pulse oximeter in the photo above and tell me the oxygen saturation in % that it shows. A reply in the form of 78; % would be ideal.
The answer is 90; %
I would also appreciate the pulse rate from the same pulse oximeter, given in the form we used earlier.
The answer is 77; bpm
